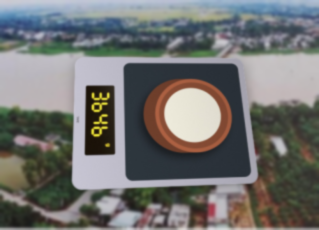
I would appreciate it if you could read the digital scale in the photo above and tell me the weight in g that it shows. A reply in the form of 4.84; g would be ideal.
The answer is 3646; g
